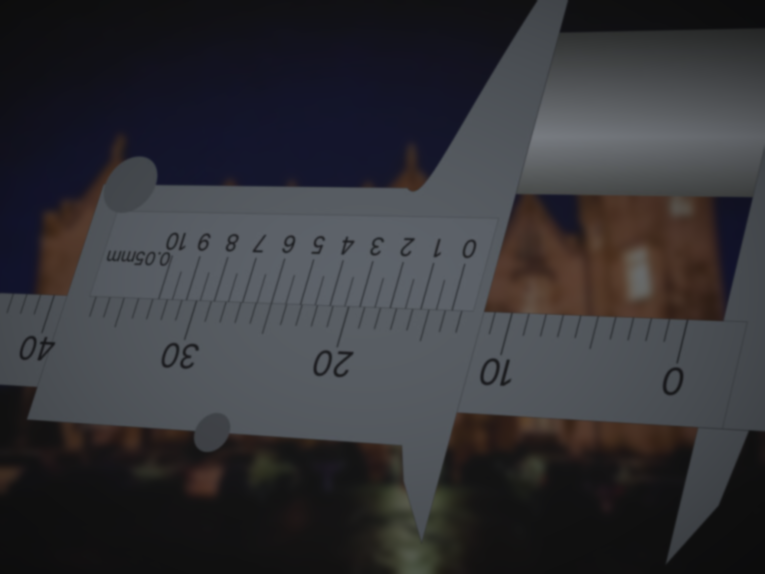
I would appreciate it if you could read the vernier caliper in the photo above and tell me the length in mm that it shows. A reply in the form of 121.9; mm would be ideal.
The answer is 13.6; mm
